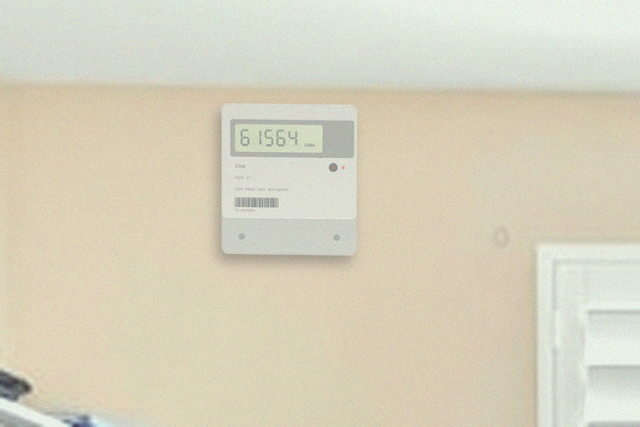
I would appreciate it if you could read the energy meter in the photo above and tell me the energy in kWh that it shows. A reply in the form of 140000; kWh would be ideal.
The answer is 61564; kWh
